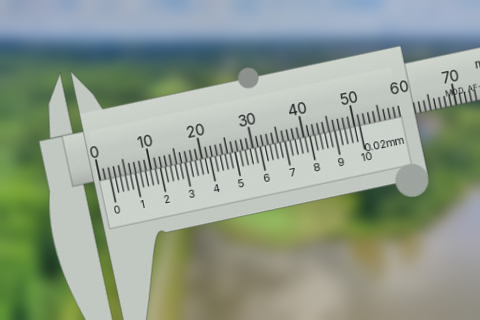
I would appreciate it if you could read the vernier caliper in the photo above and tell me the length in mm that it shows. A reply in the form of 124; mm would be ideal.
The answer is 2.0; mm
